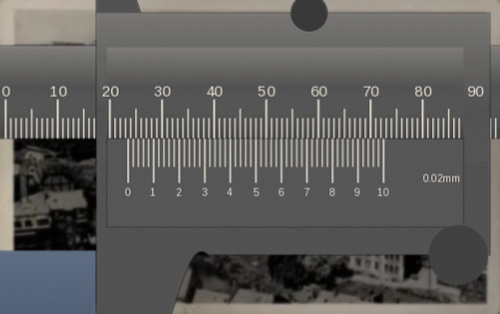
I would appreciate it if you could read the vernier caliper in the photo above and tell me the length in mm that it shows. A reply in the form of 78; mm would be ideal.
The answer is 23.5; mm
